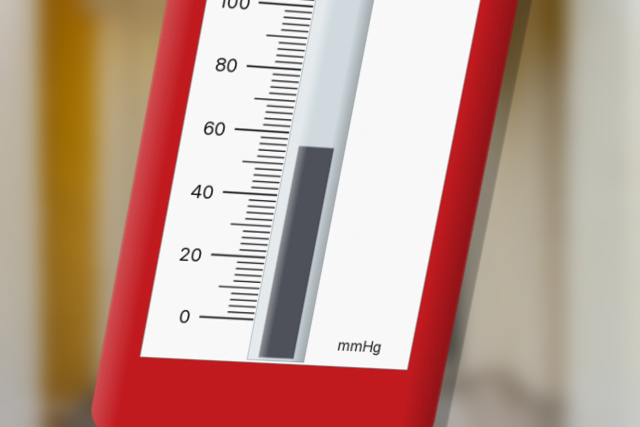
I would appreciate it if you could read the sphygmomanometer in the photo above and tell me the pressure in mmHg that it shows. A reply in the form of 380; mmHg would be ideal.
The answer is 56; mmHg
